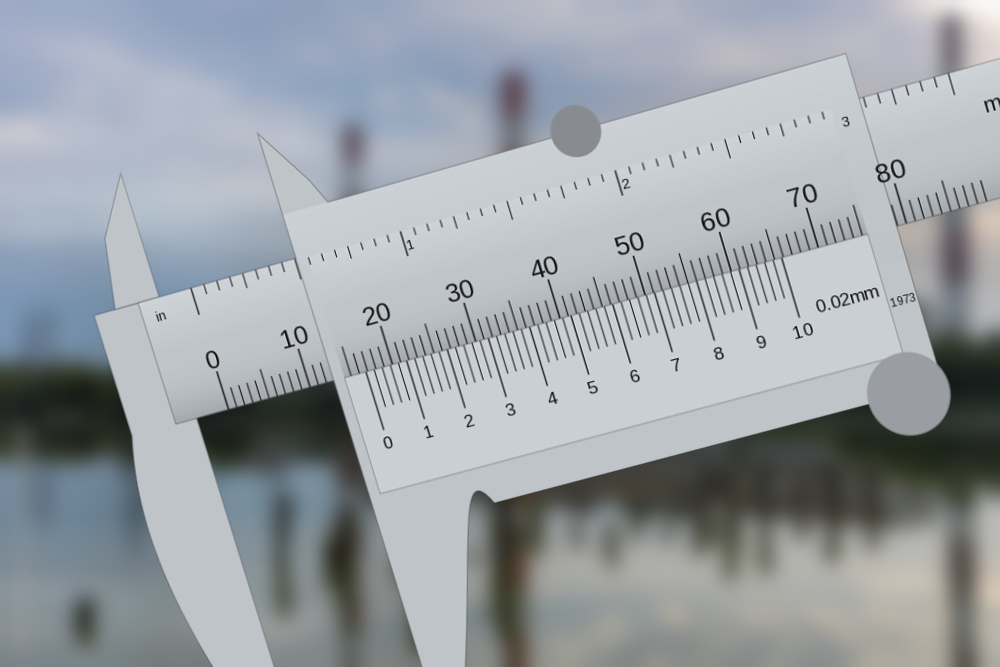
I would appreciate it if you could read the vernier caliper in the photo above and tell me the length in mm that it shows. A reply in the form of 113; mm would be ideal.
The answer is 16.8; mm
